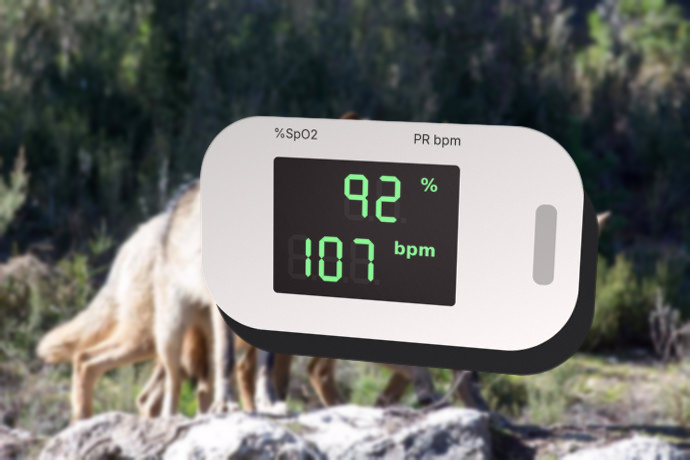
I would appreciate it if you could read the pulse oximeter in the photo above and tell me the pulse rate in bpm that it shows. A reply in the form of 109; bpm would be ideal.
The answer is 107; bpm
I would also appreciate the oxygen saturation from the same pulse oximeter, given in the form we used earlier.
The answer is 92; %
